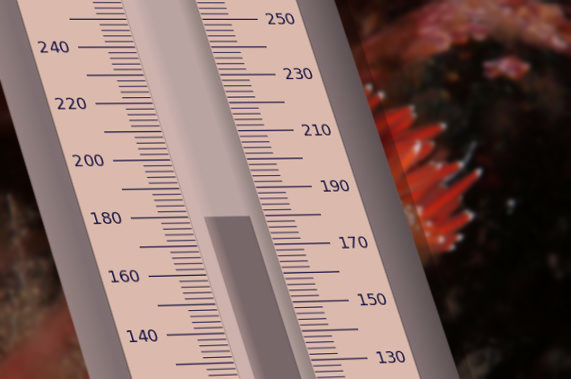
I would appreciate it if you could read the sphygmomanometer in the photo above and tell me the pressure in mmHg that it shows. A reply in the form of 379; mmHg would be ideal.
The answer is 180; mmHg
